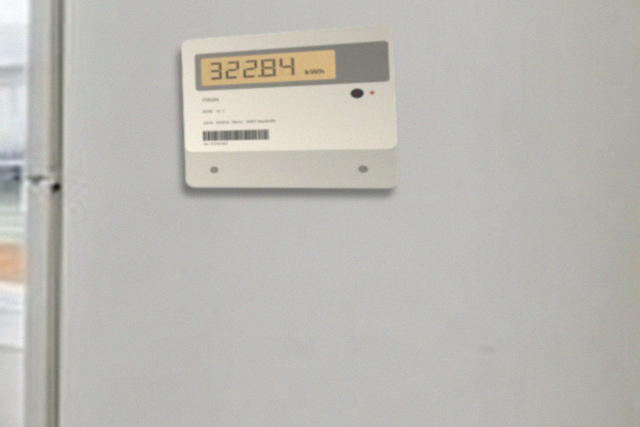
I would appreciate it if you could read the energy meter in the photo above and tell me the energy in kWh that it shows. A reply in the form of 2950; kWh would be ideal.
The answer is 322.84; kWh
